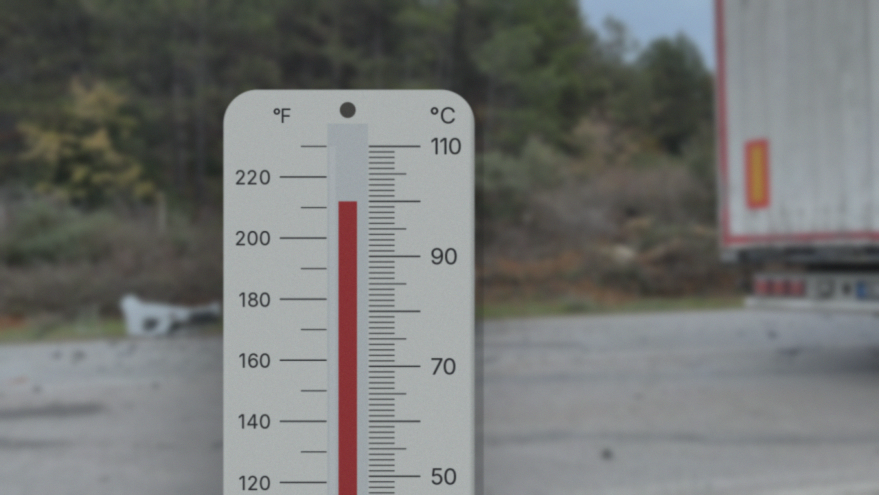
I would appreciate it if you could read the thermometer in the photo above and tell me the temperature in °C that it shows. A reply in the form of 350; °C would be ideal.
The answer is 100; °C
